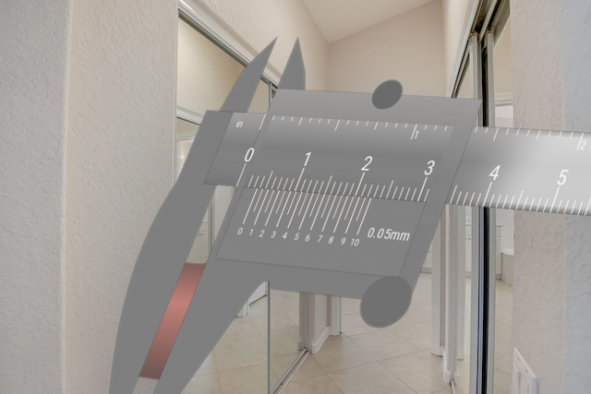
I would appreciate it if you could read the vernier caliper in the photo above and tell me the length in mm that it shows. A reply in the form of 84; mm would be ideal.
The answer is 3.6; mm
